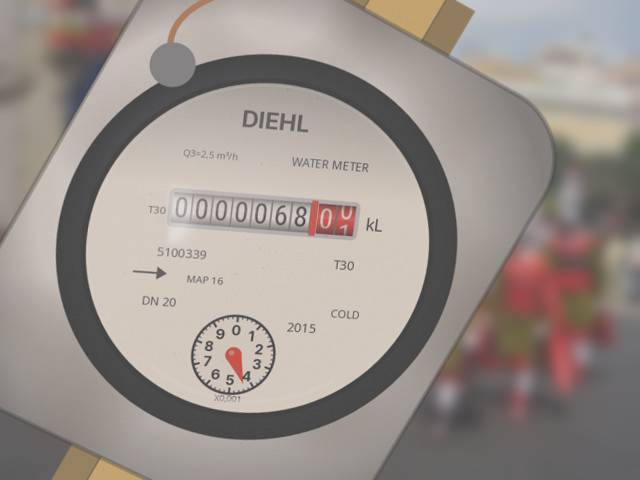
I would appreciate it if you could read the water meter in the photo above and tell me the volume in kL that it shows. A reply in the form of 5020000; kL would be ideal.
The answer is 68.004; kL
